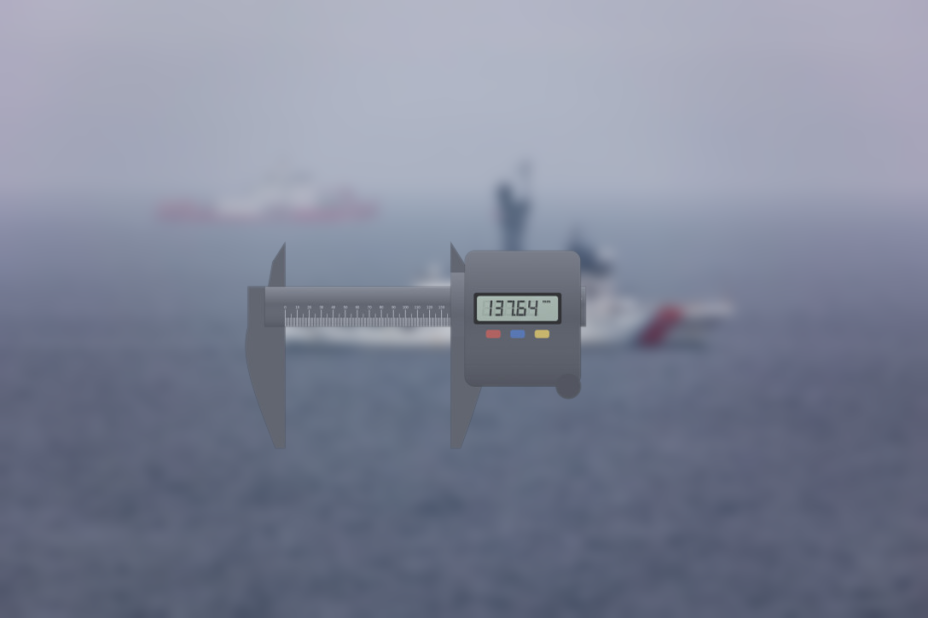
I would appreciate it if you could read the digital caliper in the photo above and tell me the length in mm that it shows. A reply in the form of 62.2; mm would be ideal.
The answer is 137.64; mm
